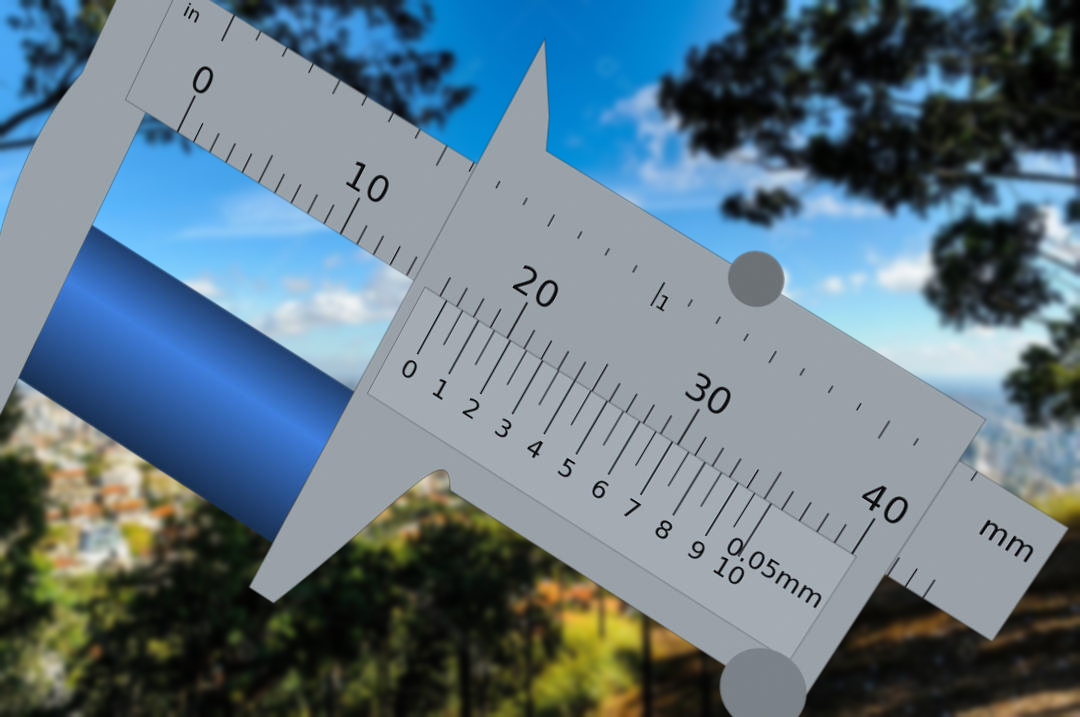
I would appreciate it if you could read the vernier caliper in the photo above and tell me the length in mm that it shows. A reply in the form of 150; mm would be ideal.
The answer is 16.4; mm
